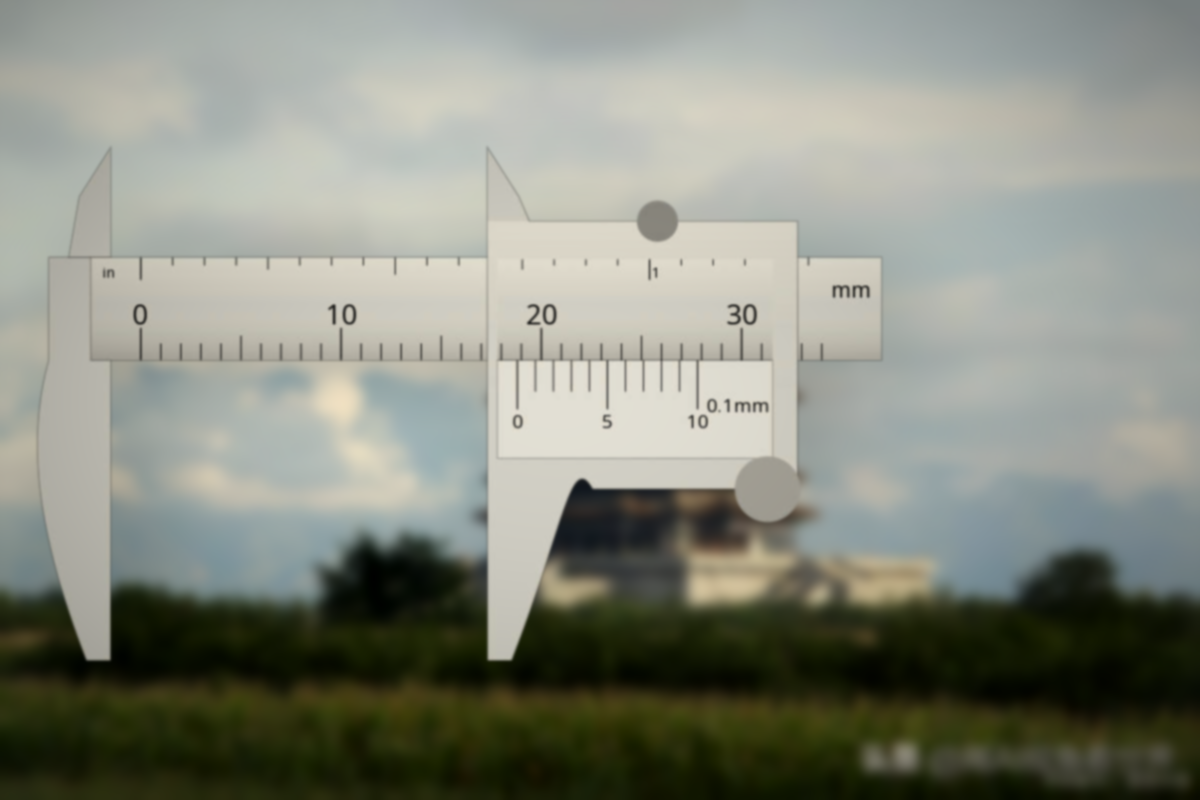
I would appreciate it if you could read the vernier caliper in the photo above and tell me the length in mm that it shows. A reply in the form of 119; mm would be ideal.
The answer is 18.8; mm
